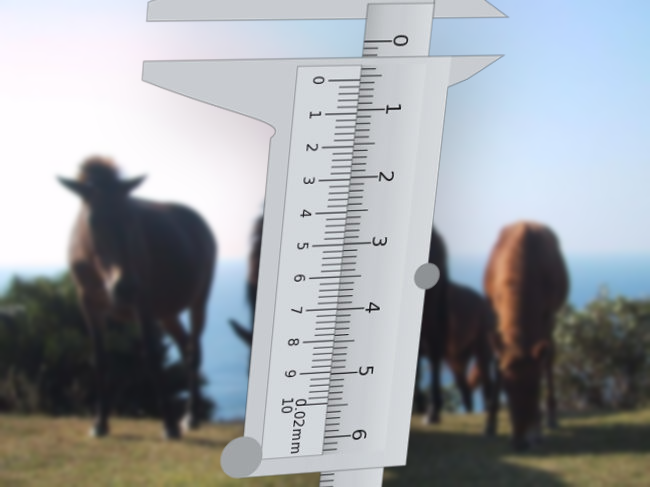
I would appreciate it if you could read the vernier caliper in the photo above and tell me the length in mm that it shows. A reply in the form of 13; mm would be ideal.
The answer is 5.6; mm
